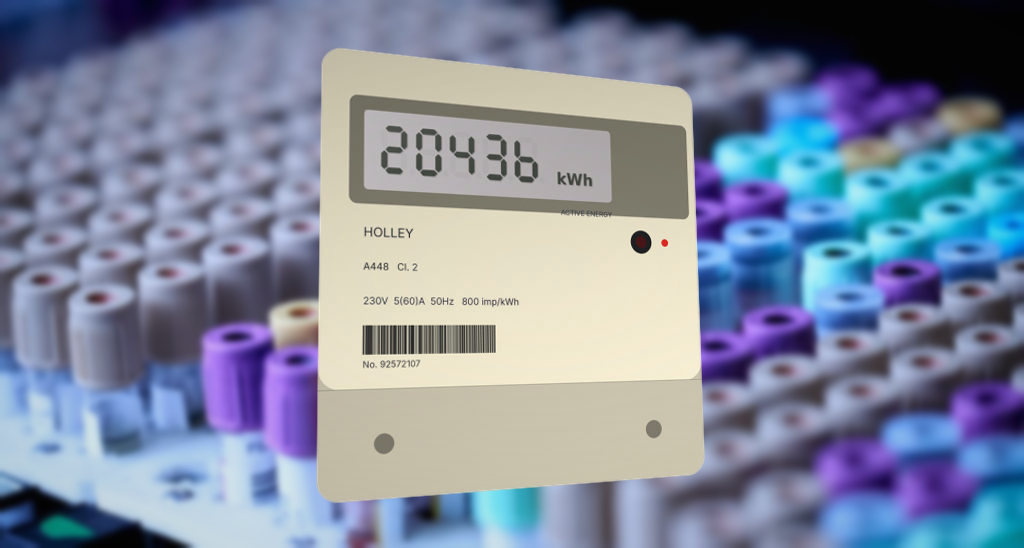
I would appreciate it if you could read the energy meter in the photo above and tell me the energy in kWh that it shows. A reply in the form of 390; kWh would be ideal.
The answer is 20436; kWh
